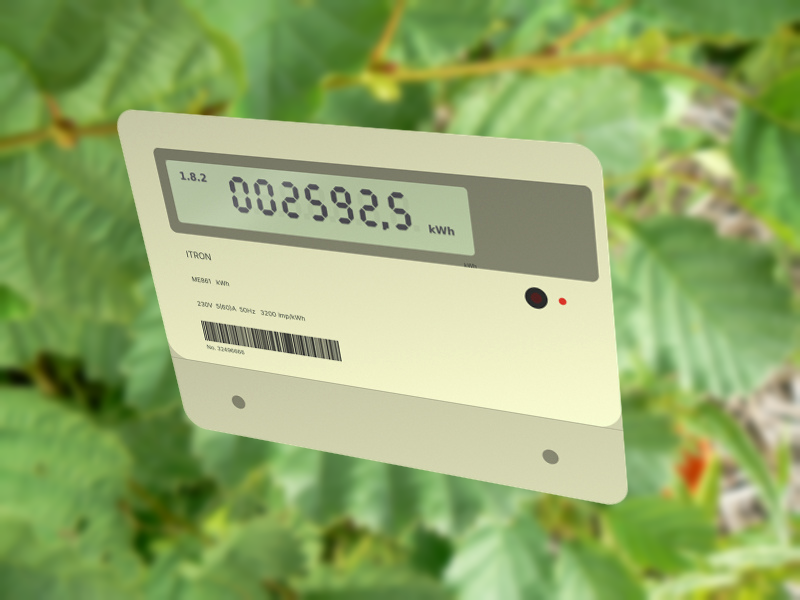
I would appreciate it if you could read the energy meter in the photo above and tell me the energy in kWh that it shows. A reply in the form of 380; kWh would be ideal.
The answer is 2592.5; kWh
